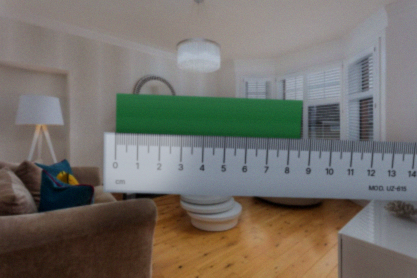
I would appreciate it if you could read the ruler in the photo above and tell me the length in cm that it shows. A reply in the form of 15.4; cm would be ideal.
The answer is 8.5; cm
